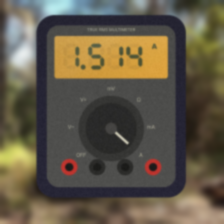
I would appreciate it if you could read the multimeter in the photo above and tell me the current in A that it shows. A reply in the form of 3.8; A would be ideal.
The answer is 1.514; A
